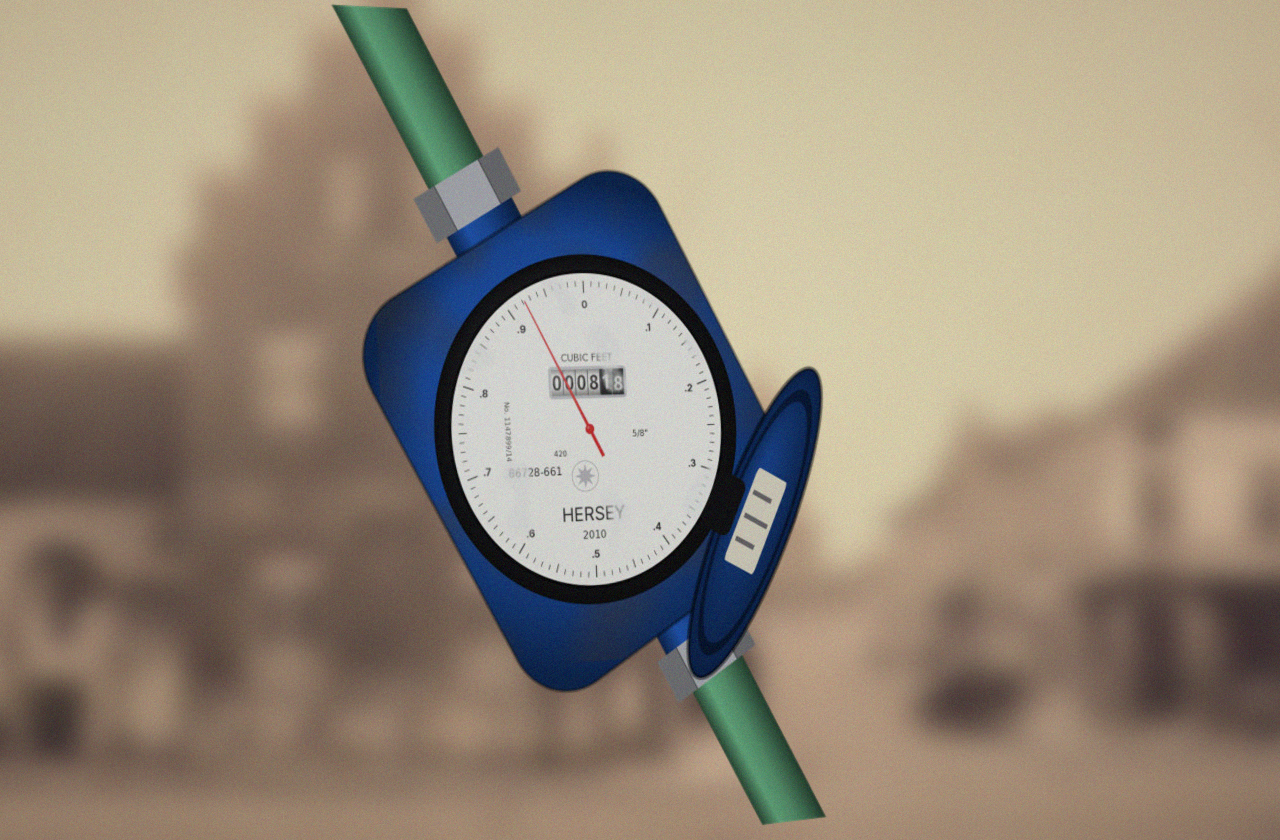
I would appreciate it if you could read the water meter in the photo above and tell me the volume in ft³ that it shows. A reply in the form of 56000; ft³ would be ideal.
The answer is 817.92; ft³
